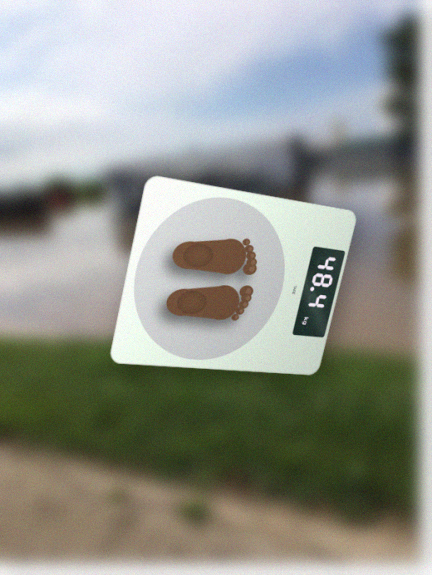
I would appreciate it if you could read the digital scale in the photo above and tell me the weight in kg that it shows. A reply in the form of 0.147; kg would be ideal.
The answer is 48.4; kg
